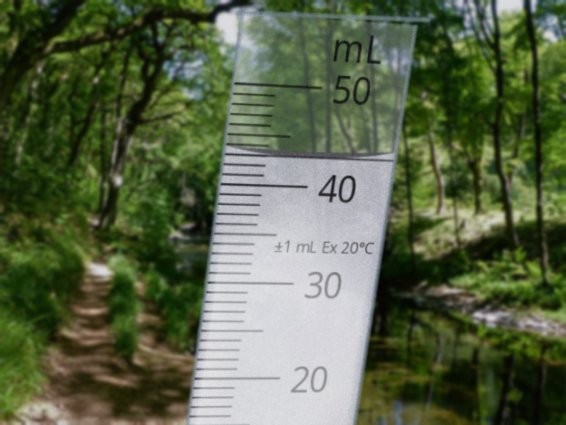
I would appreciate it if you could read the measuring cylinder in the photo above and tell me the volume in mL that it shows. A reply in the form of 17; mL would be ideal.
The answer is 43; mL
